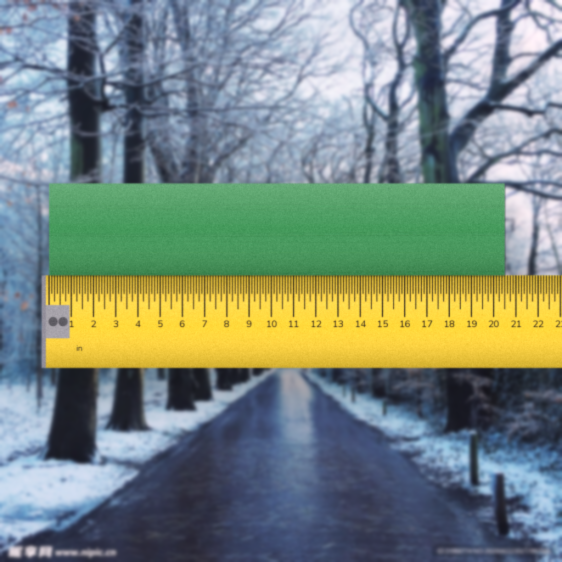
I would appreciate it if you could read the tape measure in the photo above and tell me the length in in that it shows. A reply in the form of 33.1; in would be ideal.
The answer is 20.5; in
